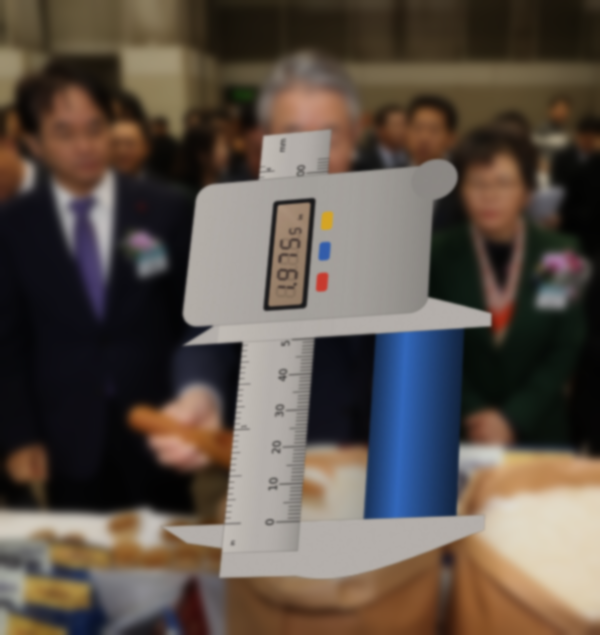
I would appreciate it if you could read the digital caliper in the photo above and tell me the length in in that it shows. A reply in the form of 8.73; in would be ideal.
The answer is 1.9755; in
